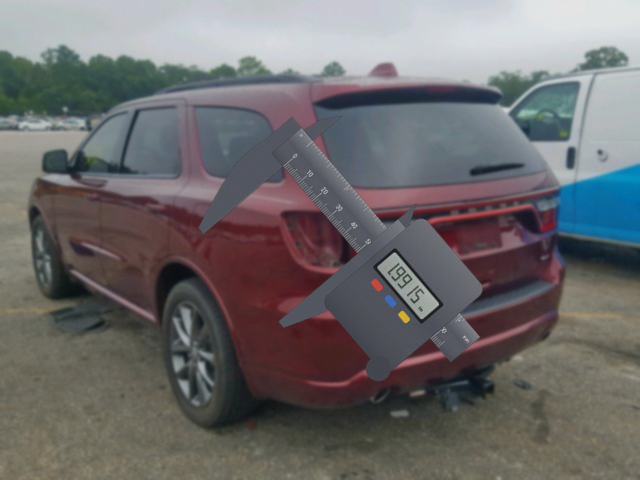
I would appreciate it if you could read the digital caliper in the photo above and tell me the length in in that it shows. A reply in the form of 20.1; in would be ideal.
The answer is 1.9915; in
